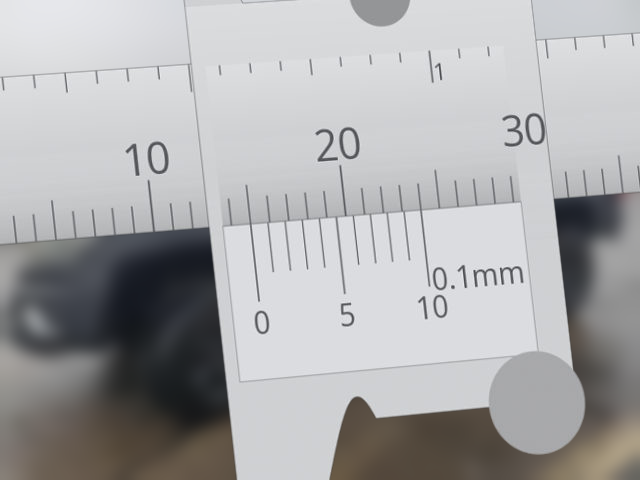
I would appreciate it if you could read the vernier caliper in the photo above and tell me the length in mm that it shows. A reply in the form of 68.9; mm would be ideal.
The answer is 15.0; mm
